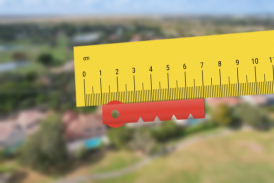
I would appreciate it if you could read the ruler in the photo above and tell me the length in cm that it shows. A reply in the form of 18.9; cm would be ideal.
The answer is 6; cm
